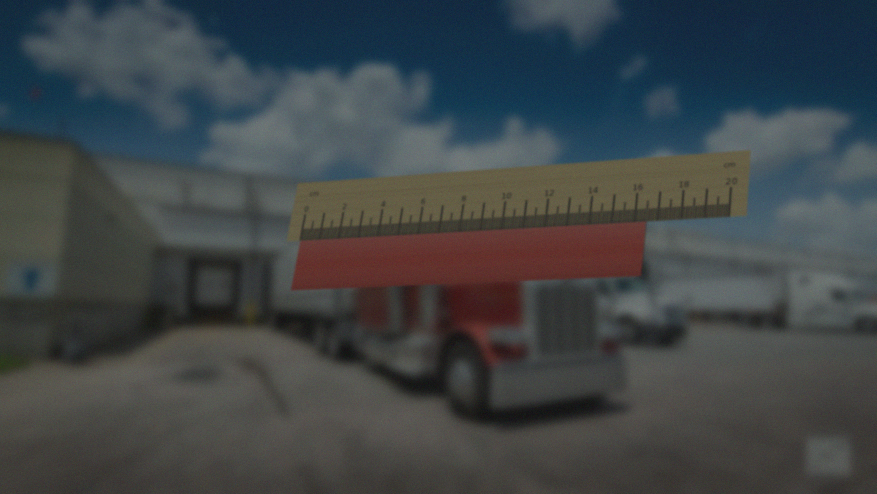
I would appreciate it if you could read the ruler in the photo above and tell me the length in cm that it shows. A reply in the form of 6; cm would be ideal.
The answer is 16.5; cm
